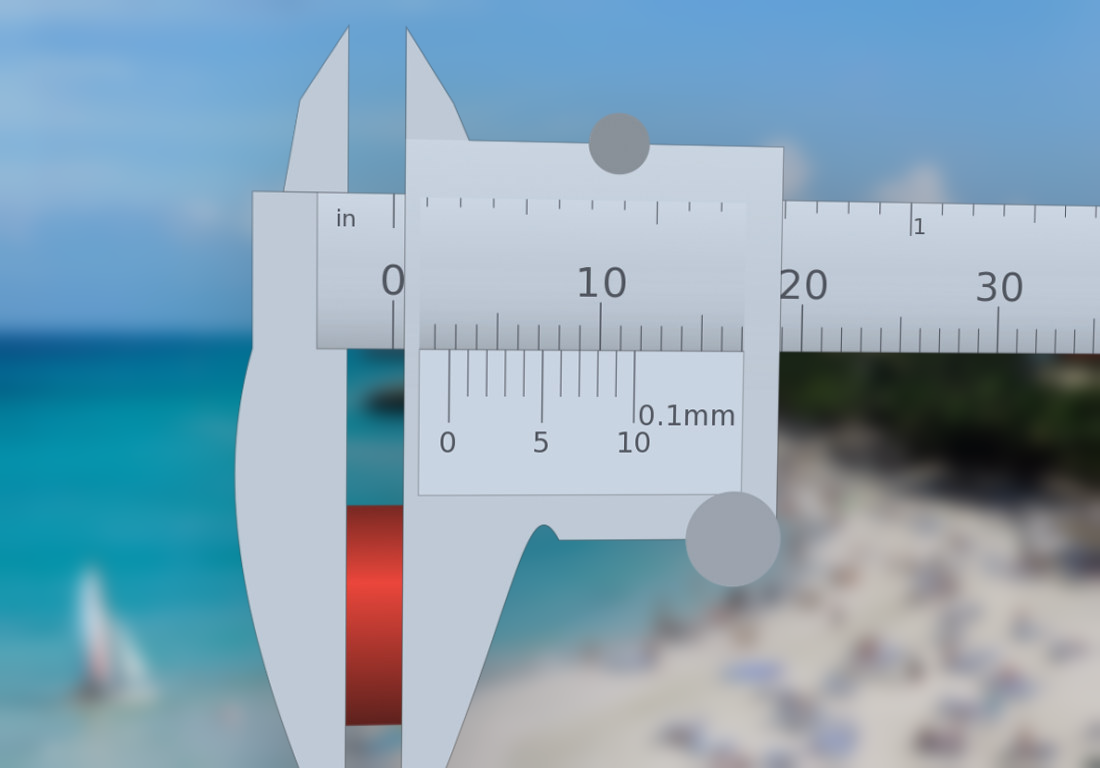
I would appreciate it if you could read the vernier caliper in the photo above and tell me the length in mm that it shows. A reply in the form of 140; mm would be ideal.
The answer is 2.7; mm
